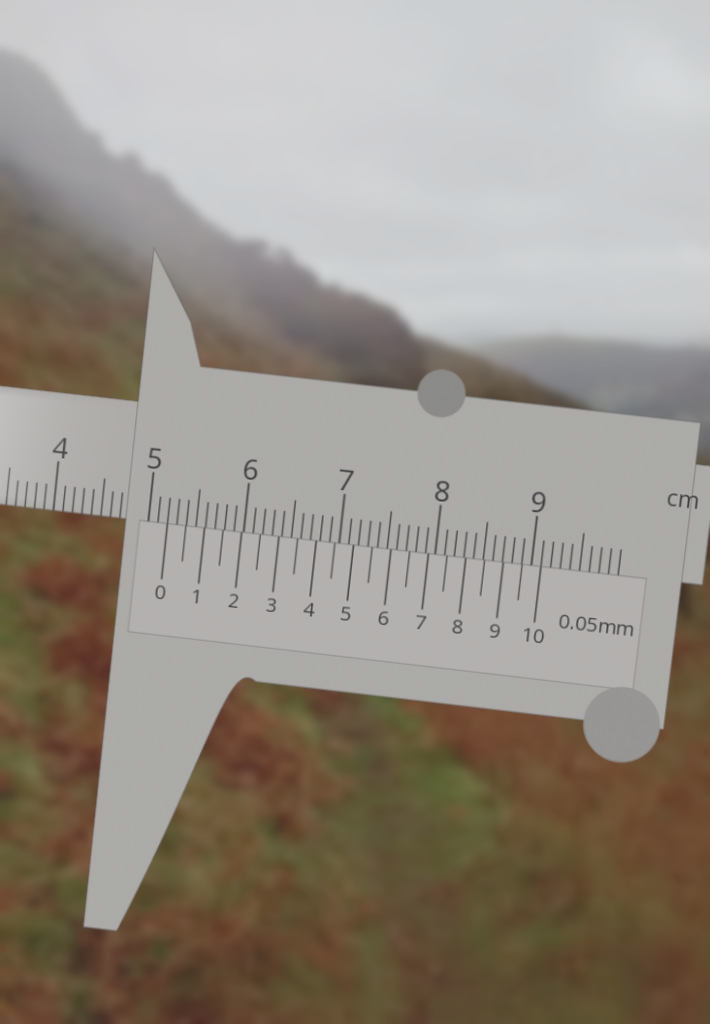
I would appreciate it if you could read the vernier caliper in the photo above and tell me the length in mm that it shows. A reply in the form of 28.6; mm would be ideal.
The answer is 52.0; mm
